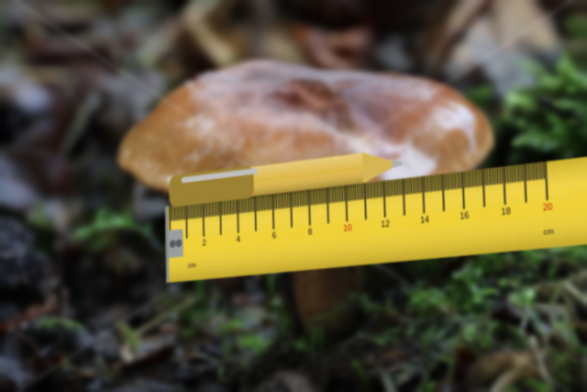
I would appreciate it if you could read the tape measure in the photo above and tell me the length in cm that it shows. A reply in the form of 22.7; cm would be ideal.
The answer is 13; cm
